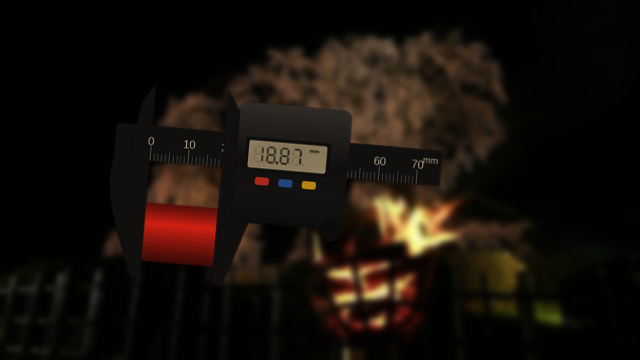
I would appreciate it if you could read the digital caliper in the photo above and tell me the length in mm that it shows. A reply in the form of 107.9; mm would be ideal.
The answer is 18.87; mm
